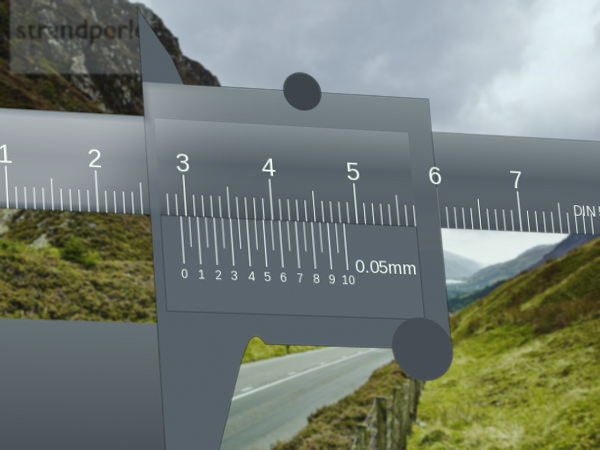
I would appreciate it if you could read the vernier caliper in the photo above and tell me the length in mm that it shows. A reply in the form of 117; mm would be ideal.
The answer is 29.4; mm
